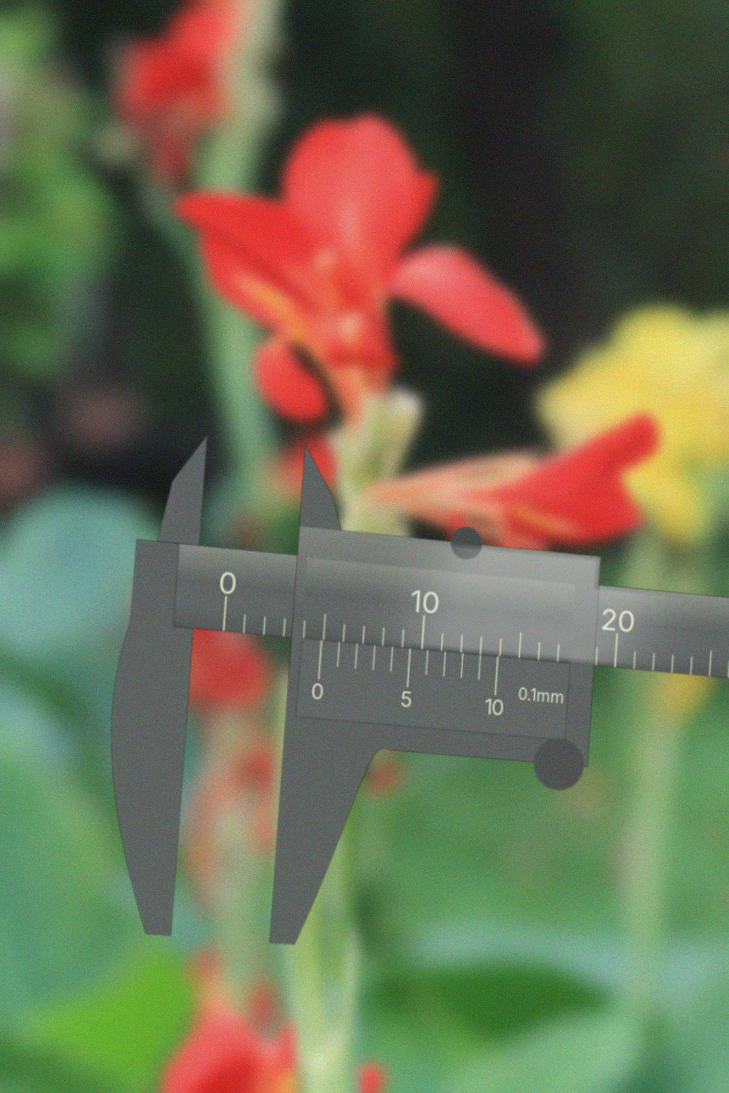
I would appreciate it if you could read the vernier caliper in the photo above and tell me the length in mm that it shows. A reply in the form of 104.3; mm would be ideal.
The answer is 4.9; mm
